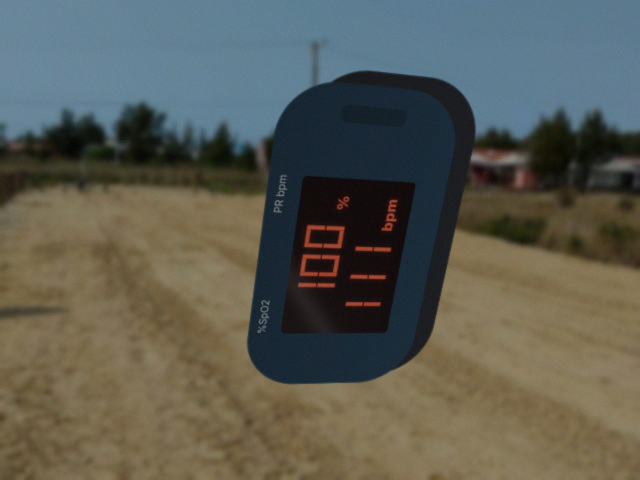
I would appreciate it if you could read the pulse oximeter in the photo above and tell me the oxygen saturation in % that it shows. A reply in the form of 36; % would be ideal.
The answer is 100; %
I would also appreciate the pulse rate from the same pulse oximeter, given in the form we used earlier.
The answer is 111; bpm
